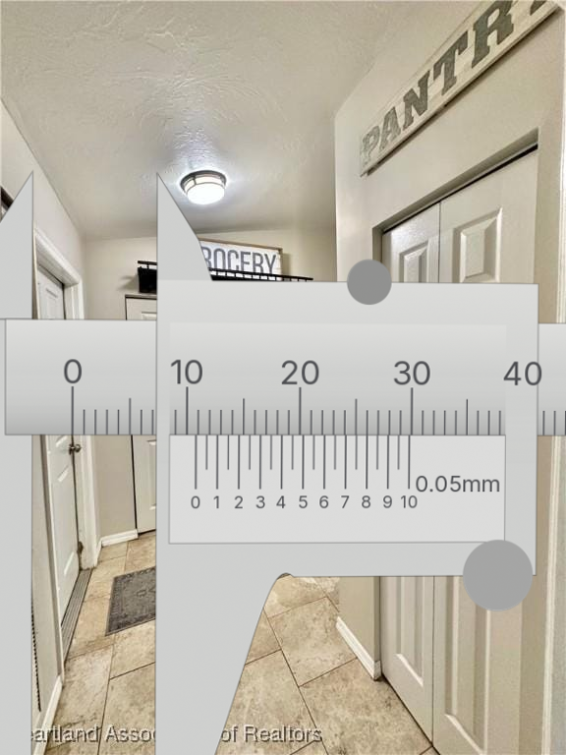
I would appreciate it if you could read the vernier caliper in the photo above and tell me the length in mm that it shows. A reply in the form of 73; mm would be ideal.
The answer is 10.8; mm
